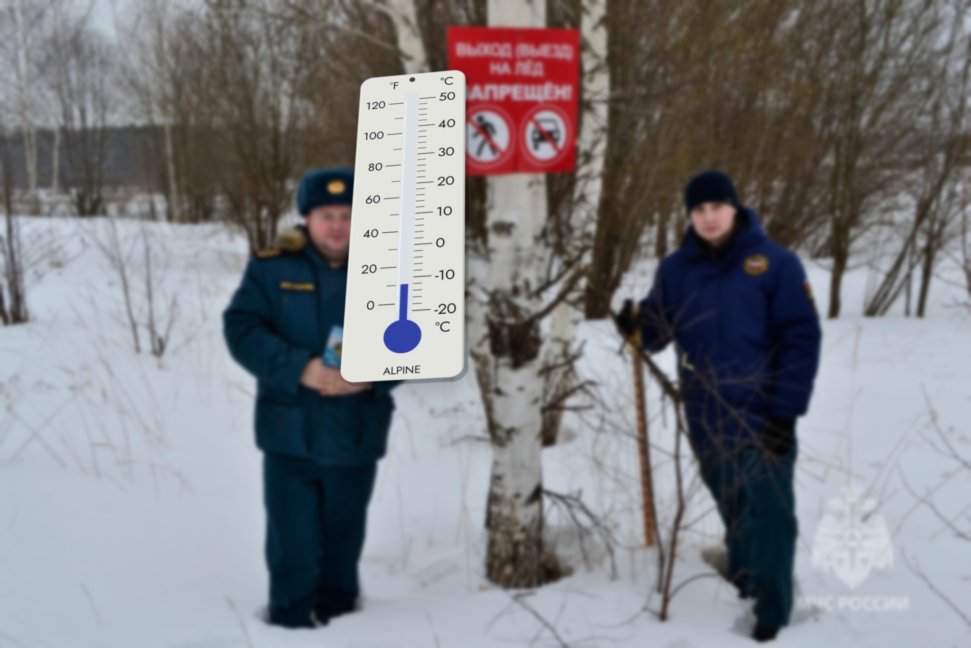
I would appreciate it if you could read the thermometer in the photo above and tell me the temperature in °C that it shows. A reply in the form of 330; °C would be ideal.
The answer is -12; °C
